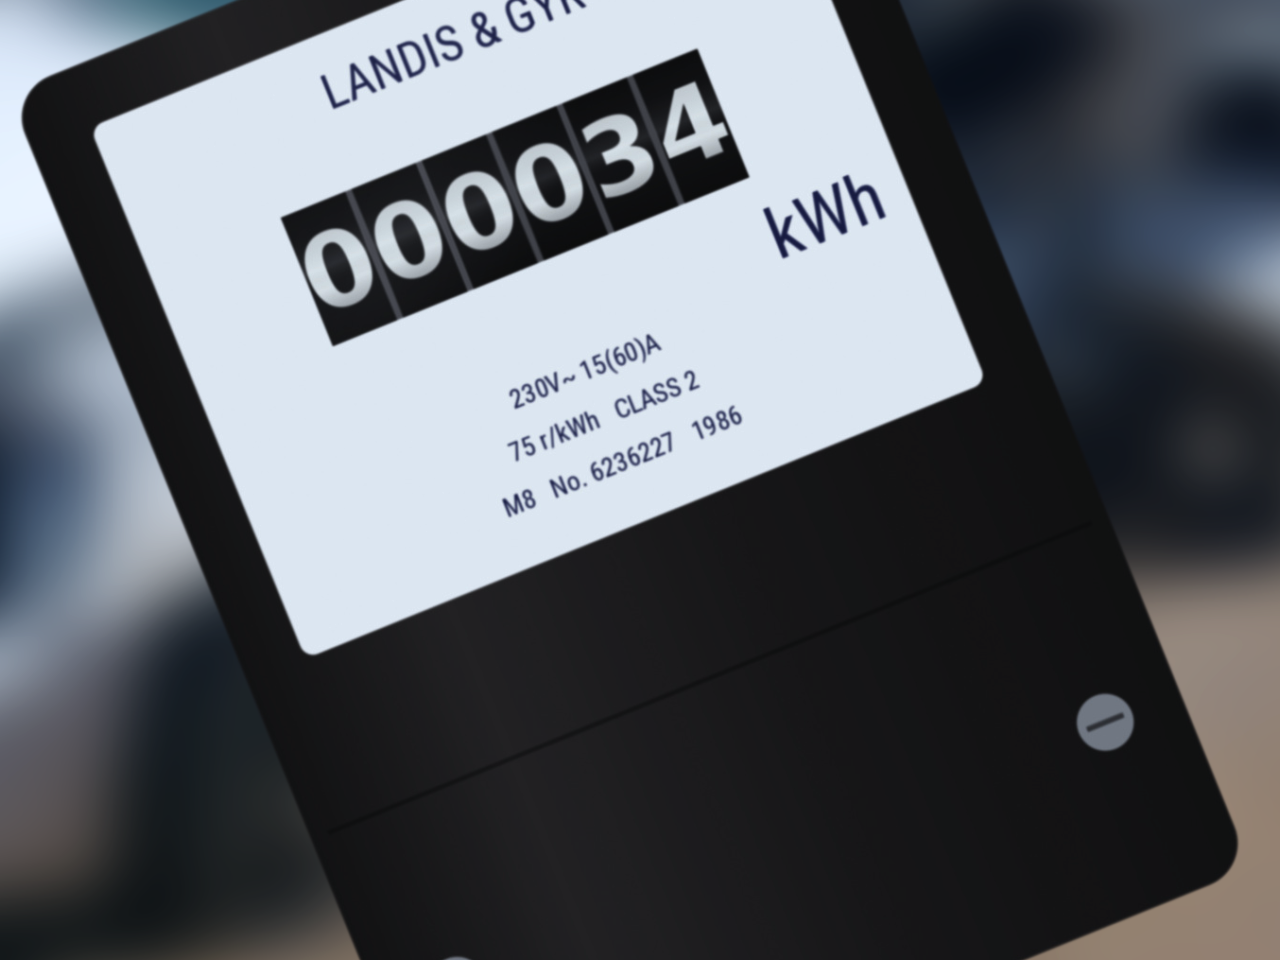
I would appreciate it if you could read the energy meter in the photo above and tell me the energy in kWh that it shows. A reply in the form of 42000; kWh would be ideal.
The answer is 34; kWh
